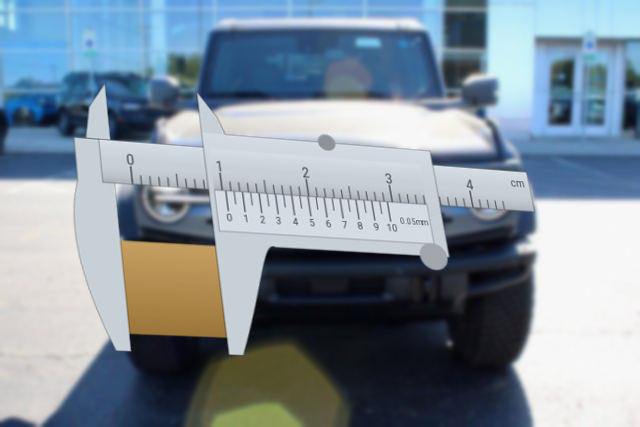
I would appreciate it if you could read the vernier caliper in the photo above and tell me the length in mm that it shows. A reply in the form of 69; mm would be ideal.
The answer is 10.4; mm
